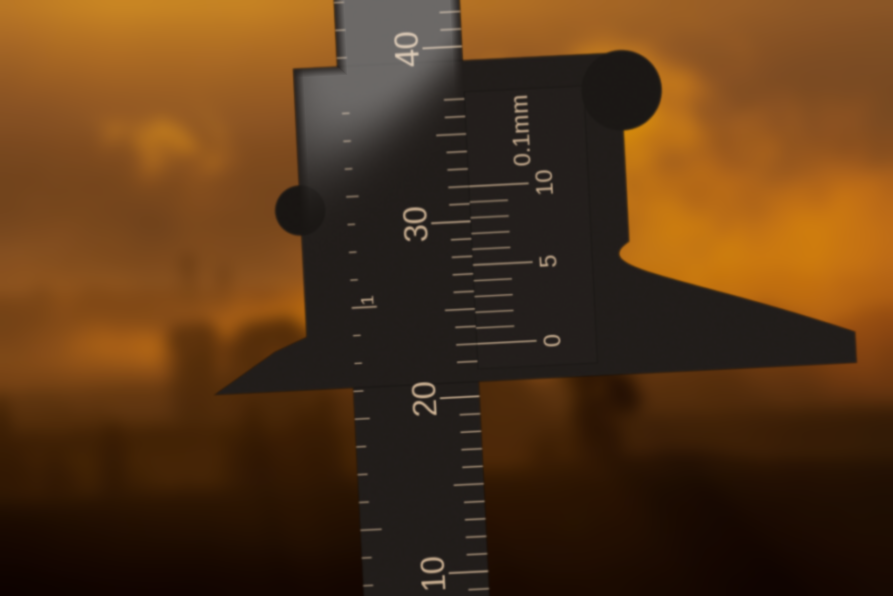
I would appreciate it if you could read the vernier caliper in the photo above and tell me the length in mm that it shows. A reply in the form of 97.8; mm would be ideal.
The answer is 23.0; mm
